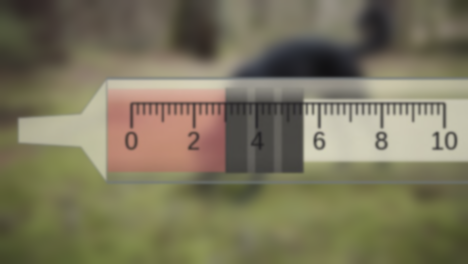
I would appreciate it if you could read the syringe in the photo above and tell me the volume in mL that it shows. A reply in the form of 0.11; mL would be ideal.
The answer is 3; mL
